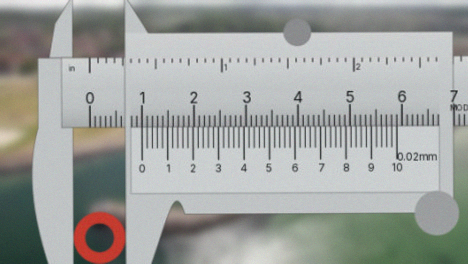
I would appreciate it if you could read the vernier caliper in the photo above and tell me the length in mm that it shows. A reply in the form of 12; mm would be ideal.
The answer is 10.0; mm
